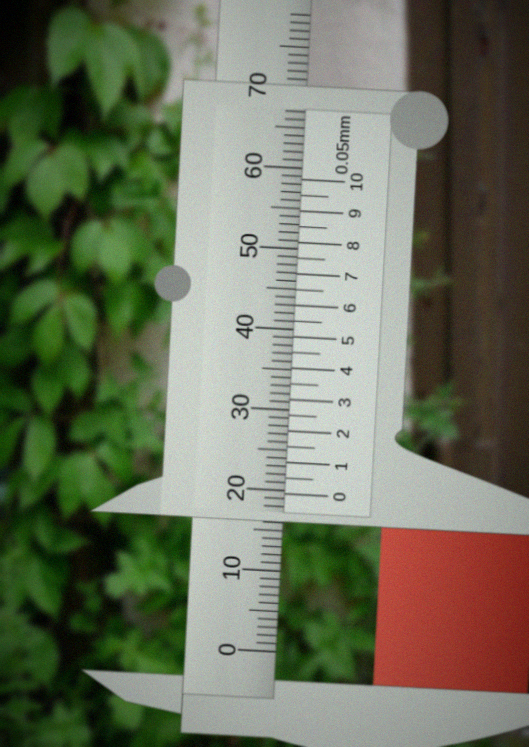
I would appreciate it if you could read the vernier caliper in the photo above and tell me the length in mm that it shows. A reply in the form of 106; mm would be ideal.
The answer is 19.6; mm
